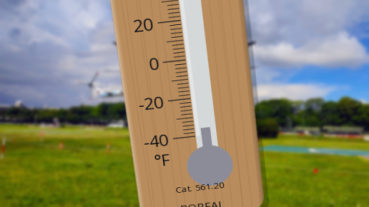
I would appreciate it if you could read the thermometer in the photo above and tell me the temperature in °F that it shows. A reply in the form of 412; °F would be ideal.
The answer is -36; °F
